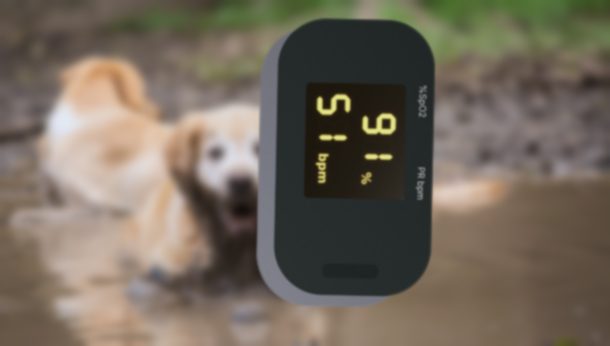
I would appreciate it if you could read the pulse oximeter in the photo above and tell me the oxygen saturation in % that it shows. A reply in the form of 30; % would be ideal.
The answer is 91; %
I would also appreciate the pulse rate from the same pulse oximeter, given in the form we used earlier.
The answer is 51; bpm
